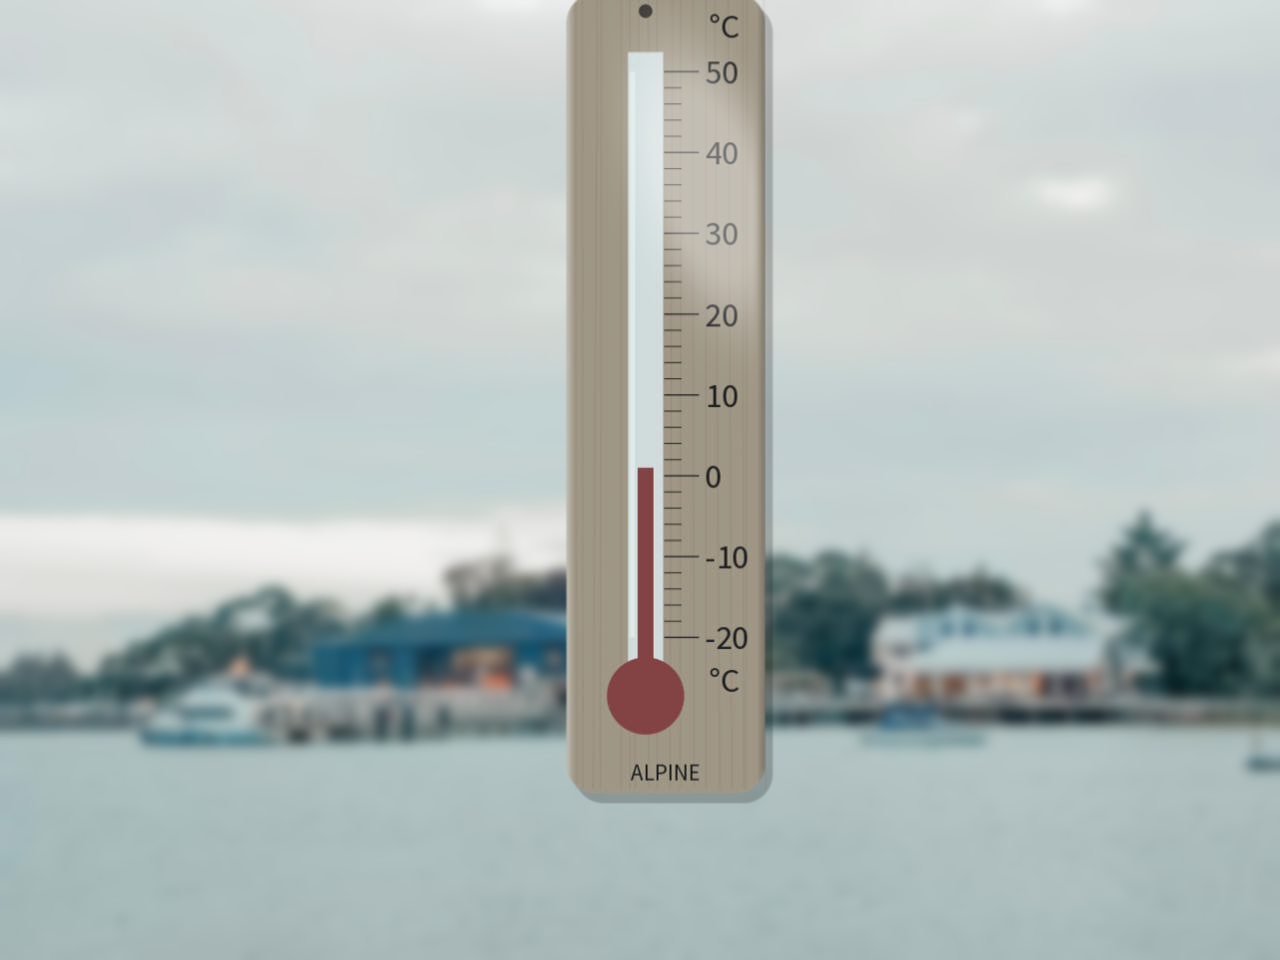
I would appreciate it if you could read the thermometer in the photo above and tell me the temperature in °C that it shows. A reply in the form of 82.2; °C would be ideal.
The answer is 1; °C
